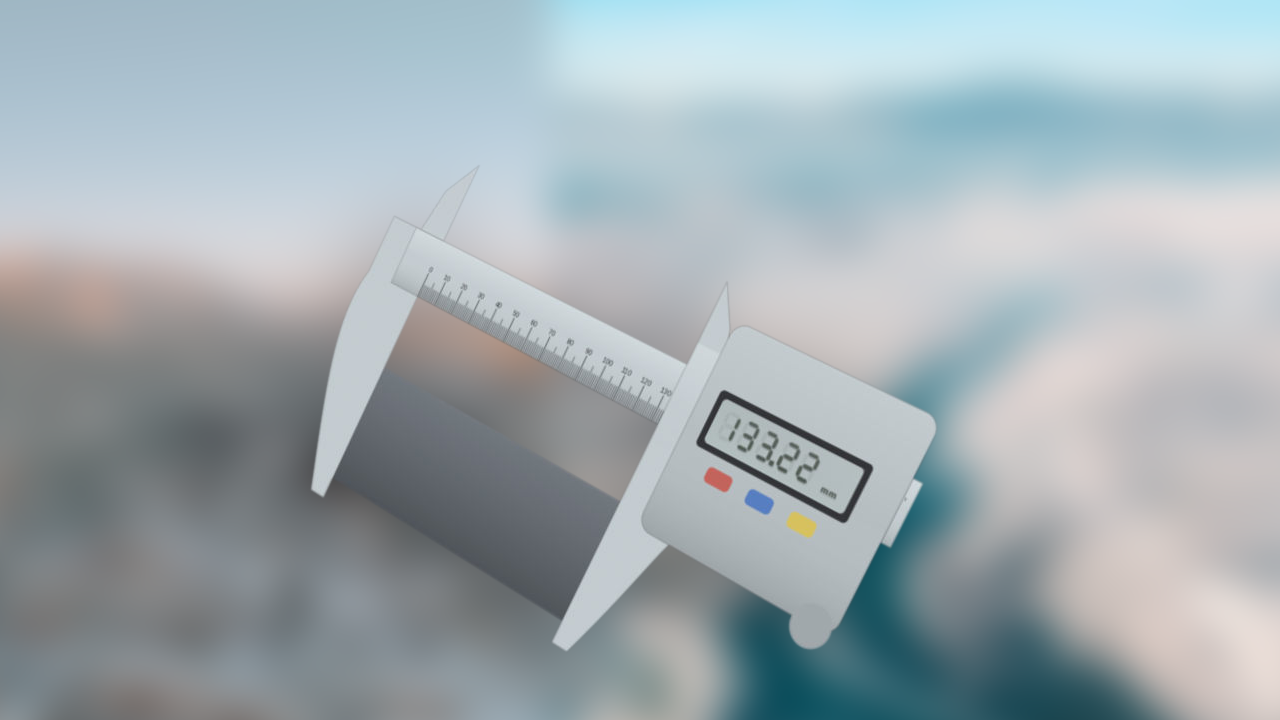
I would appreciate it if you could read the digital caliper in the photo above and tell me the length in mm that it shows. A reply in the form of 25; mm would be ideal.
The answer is 133.22; mm
